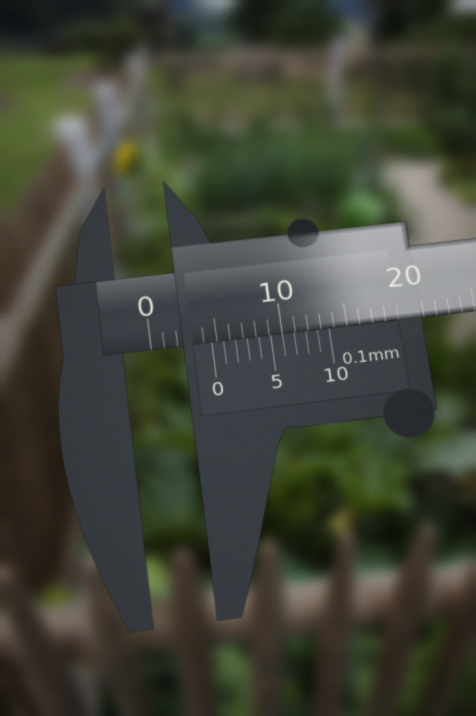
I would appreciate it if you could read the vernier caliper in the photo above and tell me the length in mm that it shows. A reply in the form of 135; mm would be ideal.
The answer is 4.6; mm
